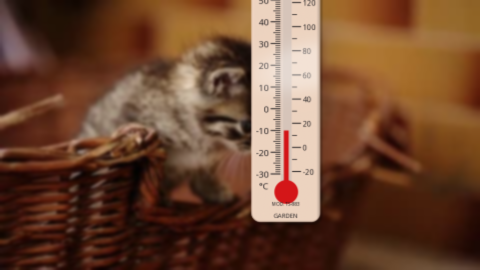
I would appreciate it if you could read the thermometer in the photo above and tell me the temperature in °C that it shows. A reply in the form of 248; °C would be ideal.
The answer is -10; °C
